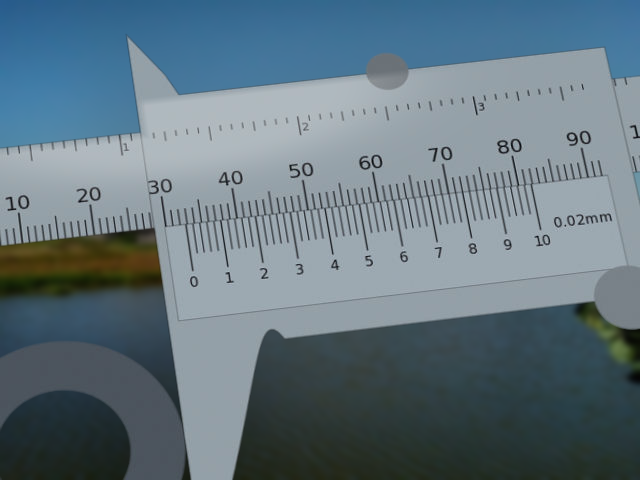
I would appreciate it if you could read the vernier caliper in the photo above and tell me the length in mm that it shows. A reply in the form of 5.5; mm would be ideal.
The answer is 32.8; mm
